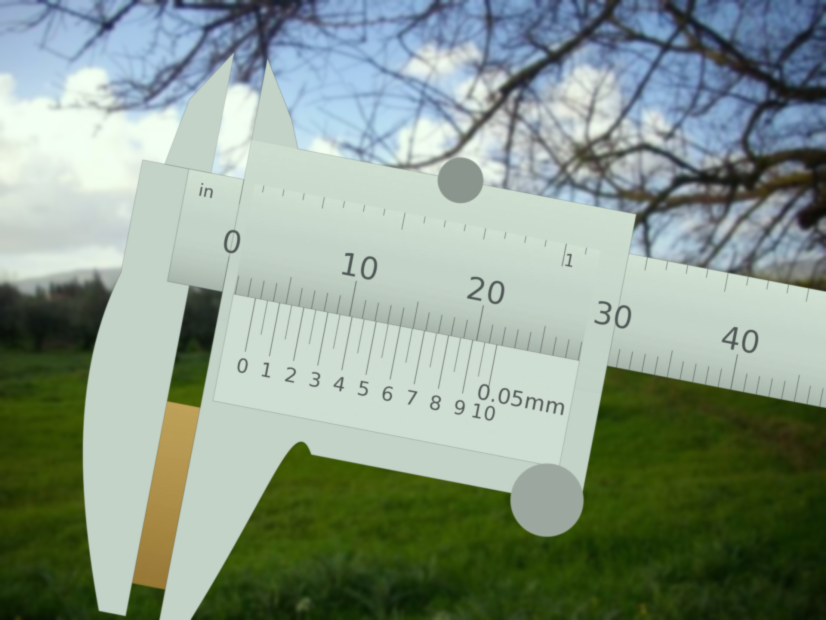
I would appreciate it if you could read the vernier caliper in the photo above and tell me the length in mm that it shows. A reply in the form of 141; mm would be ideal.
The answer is 2.6; mm
